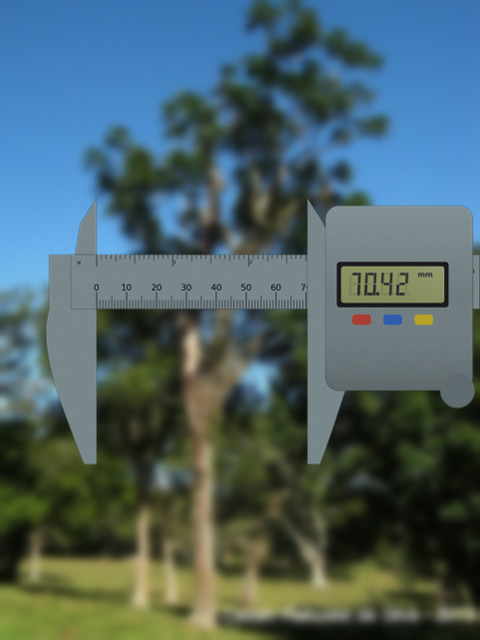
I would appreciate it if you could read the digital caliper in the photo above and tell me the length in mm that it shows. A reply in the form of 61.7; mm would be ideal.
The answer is 70.42; mm
